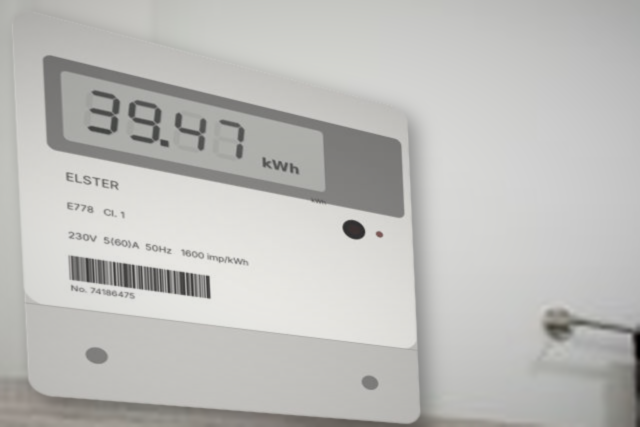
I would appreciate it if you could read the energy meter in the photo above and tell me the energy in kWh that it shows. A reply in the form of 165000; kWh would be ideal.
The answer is 39.47; kWh
